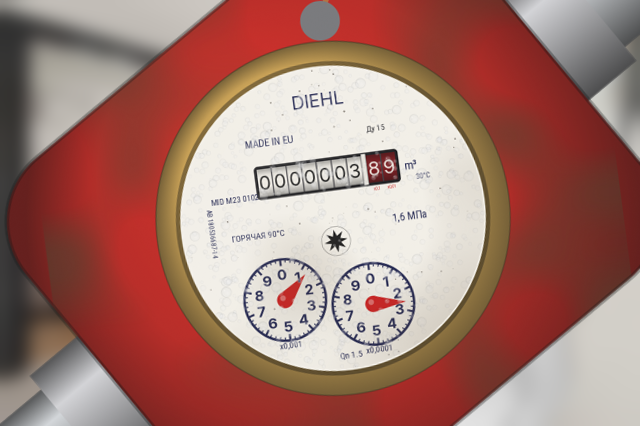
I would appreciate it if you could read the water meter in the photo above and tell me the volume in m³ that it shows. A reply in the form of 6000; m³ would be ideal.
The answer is 3.8912; m³
